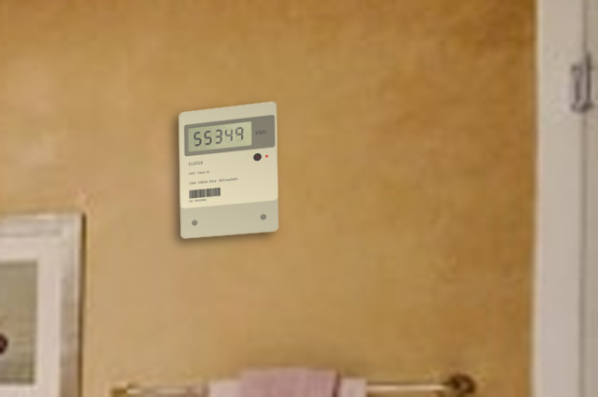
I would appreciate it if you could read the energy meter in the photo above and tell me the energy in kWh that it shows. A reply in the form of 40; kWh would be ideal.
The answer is 55349; kWh
